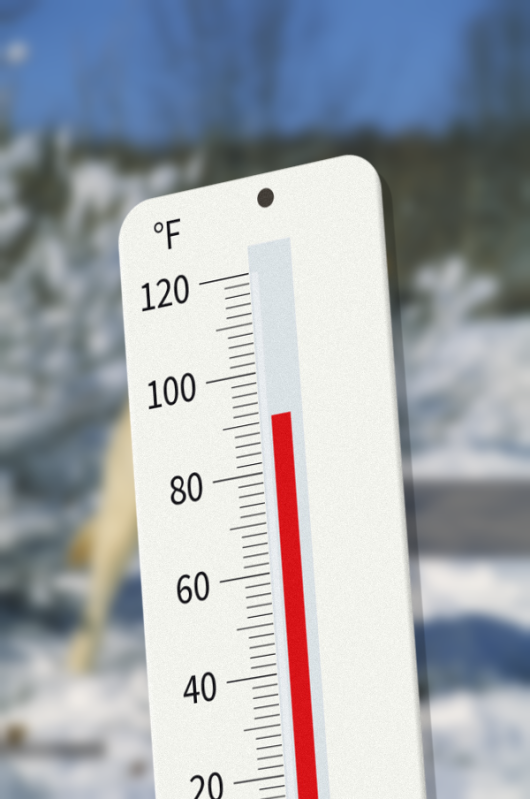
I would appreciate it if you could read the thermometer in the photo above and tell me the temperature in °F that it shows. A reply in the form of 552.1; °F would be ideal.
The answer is 91; °F
